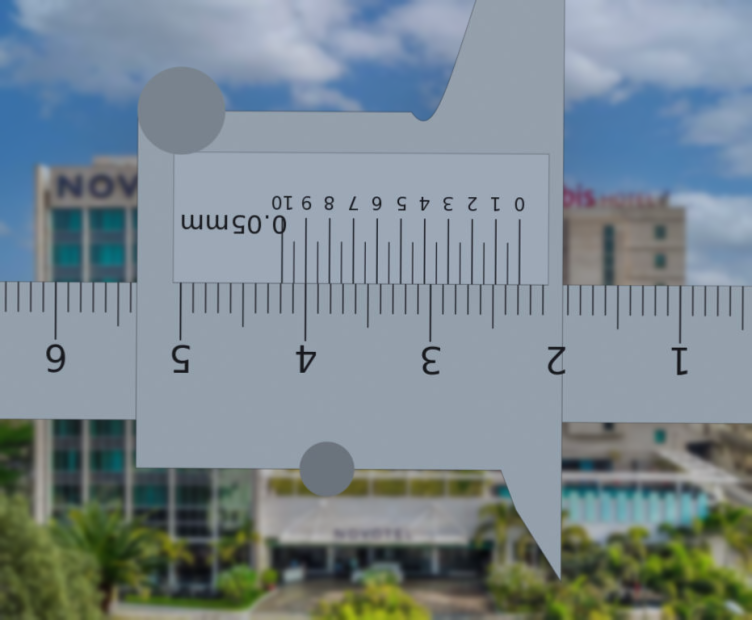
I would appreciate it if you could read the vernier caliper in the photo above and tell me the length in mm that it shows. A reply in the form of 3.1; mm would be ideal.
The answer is 22.9; mm
